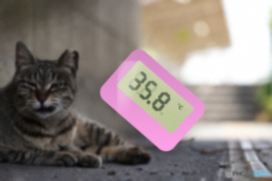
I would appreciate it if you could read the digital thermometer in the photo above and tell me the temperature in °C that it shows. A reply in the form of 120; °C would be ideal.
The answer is 35.8; °C
